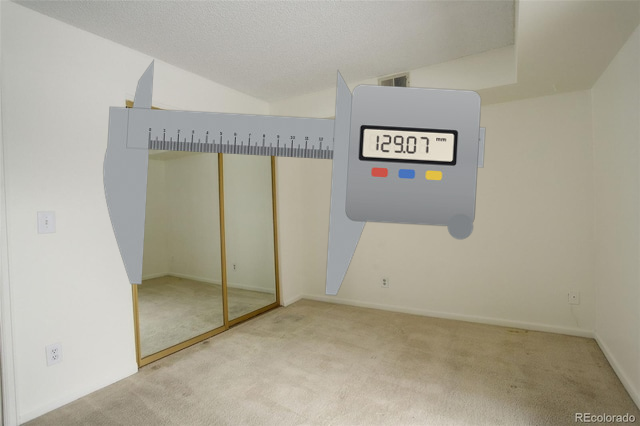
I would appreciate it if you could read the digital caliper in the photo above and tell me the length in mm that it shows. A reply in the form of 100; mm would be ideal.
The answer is 129.07; mm
